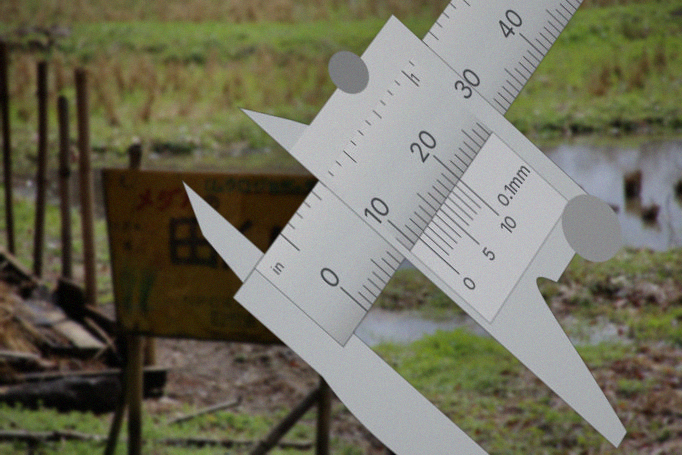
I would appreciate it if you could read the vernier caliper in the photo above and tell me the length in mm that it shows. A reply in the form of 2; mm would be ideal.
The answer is 11.0; mm
